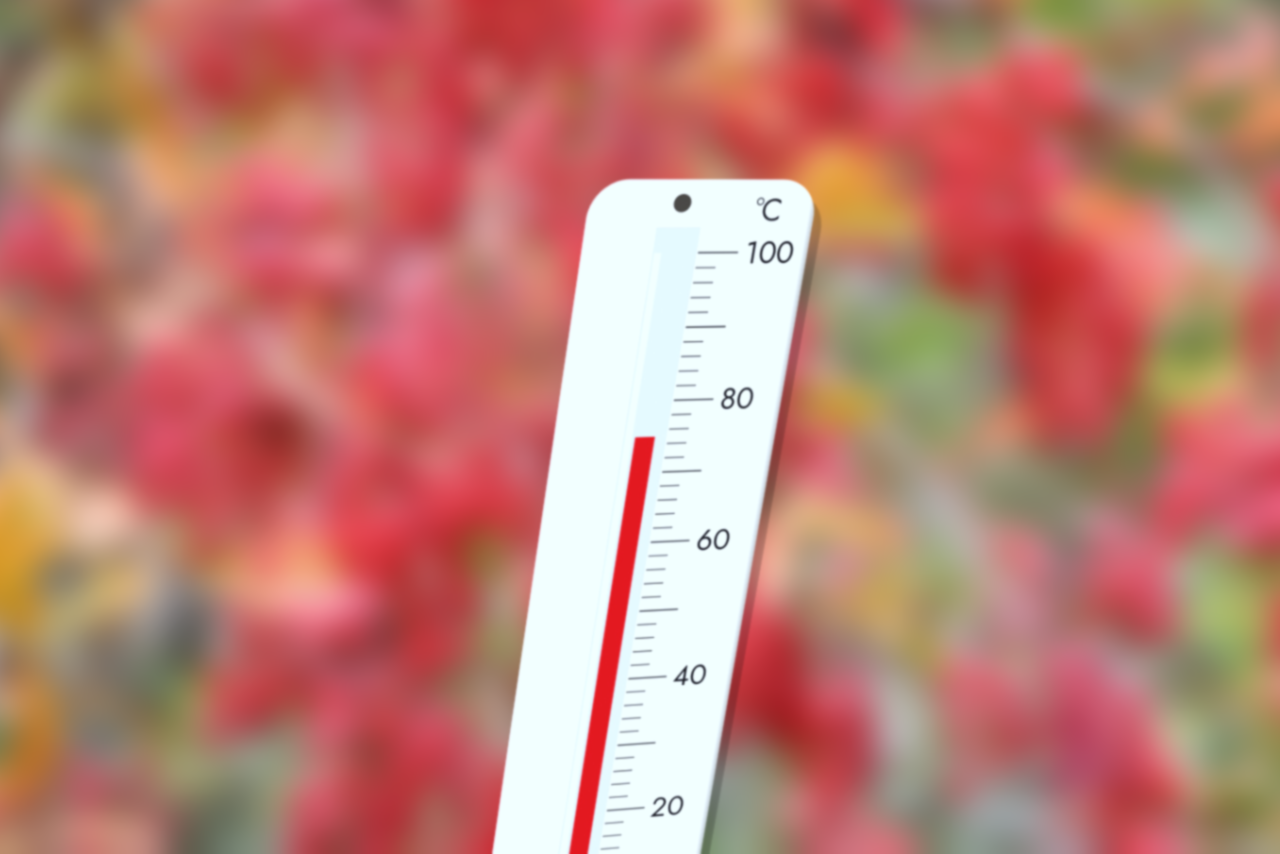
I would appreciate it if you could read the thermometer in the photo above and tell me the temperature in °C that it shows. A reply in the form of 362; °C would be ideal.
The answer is 75; °C
